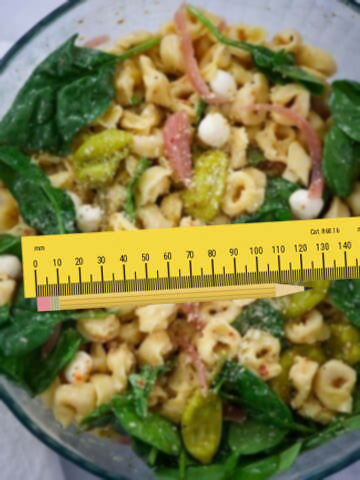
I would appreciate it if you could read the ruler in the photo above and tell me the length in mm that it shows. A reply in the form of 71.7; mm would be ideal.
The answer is 125; mm
